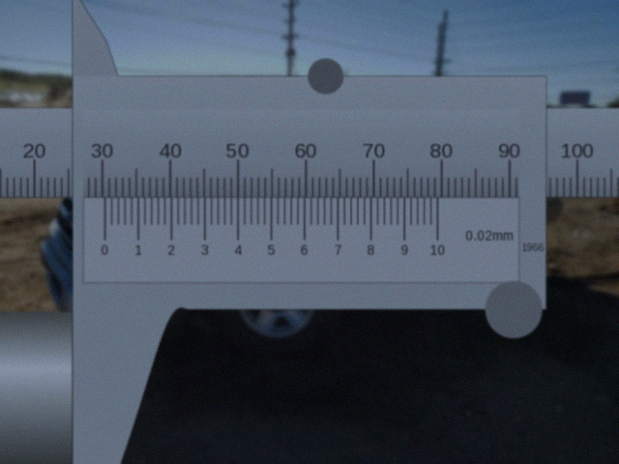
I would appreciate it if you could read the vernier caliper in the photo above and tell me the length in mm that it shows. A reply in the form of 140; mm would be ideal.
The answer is 30.4; mm
